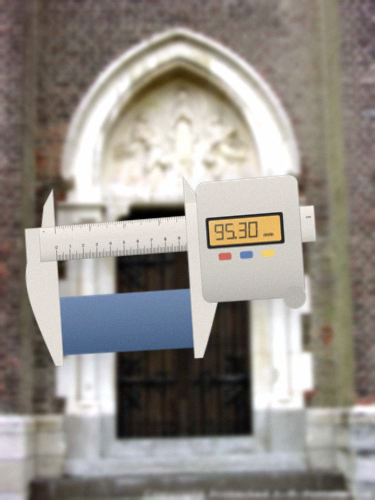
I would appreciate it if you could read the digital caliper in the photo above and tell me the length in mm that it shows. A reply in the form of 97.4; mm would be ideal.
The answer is 95.30; mm
